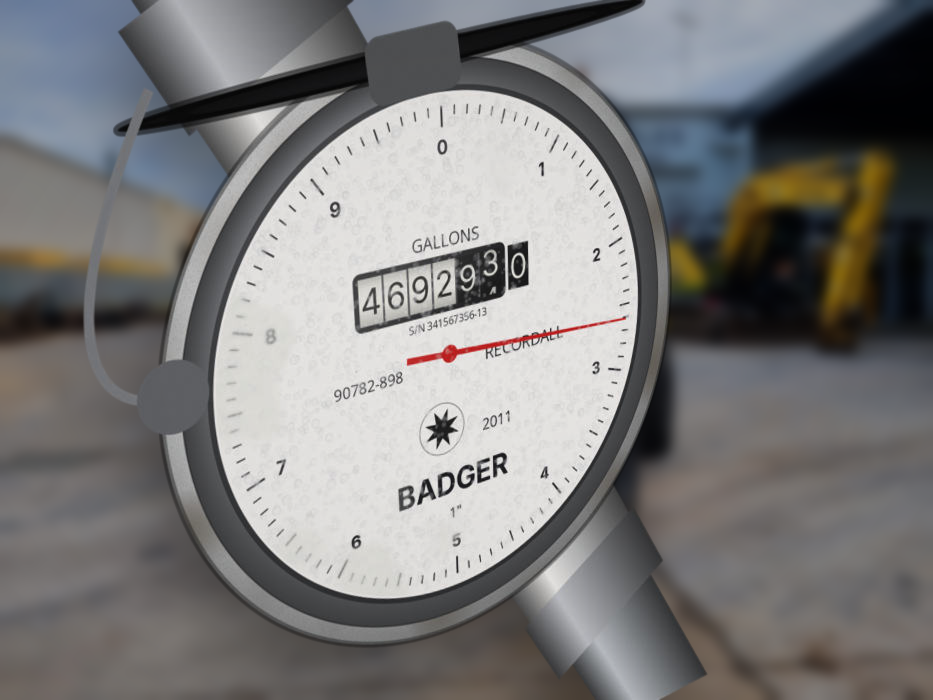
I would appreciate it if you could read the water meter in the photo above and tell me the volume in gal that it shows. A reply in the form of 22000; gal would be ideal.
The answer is 4692932.6; gal
